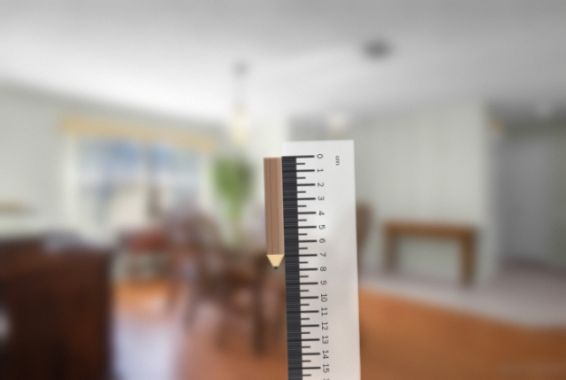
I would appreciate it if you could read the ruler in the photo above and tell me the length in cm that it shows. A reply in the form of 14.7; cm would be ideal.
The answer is 8; cm
